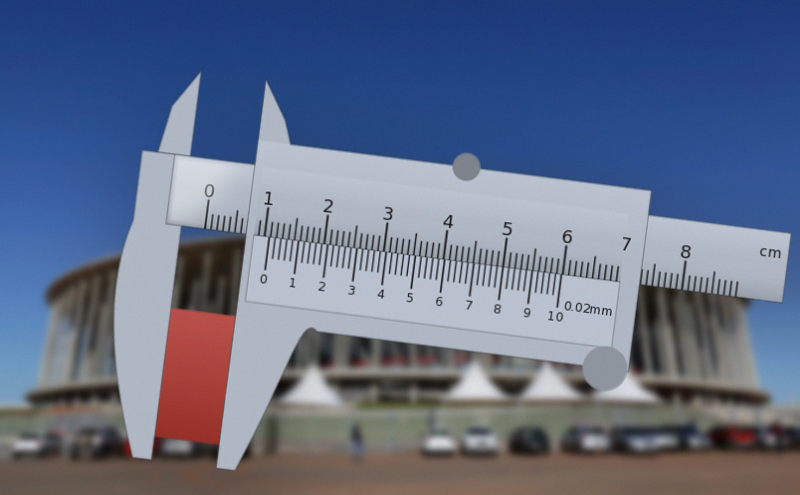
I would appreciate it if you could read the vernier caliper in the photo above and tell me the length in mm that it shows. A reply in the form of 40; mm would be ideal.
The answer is 10.8; mm
